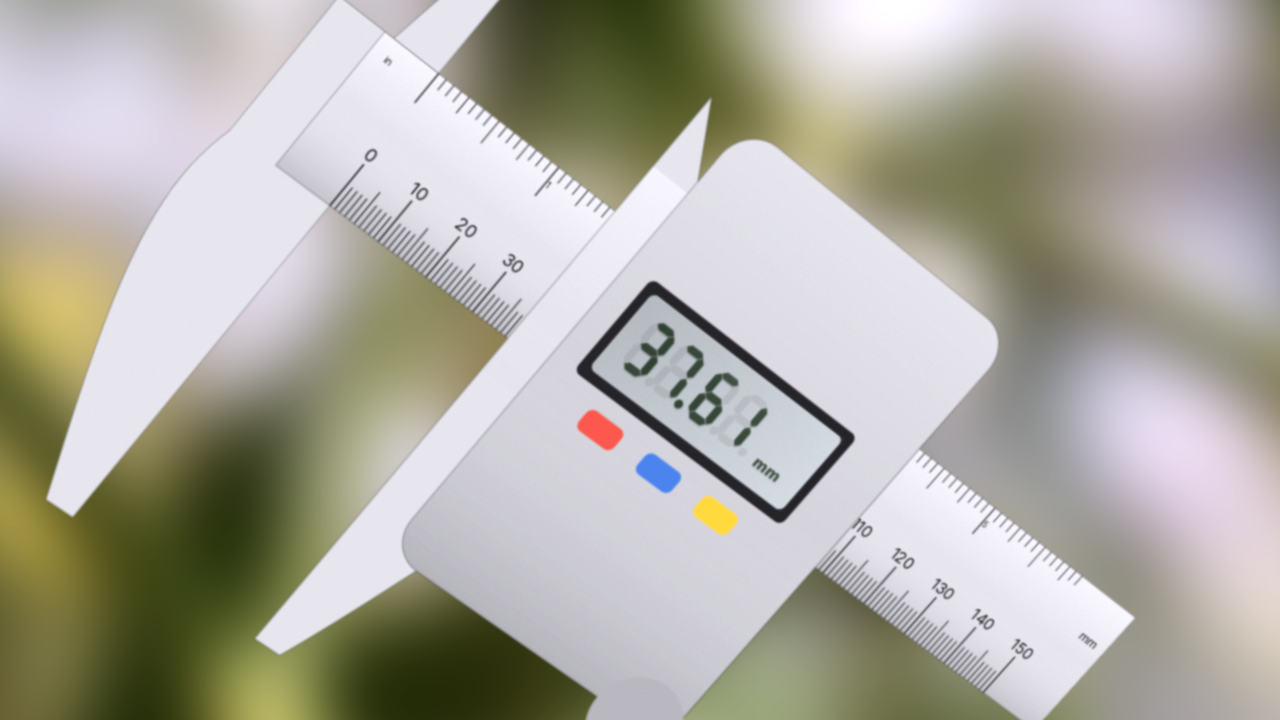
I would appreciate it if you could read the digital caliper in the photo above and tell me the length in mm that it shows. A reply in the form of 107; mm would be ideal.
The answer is 37.61; mm
